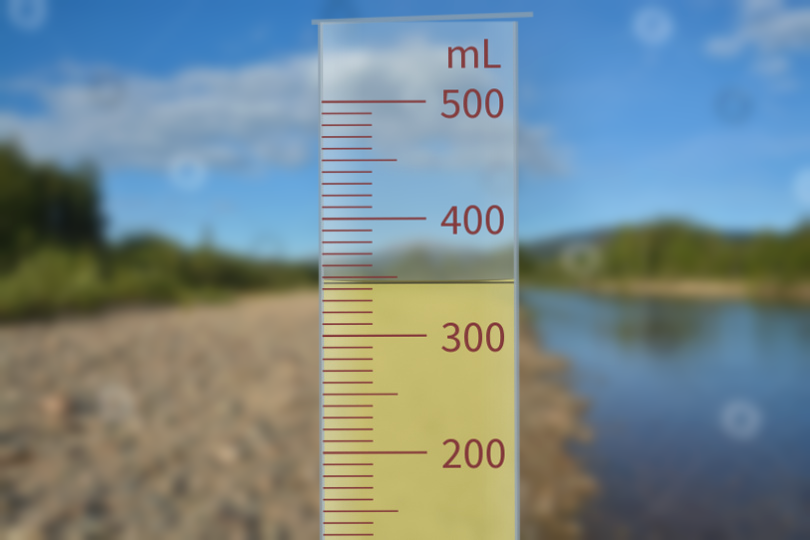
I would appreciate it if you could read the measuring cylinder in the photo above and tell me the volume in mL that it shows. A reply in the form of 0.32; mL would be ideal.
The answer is 345; mL
